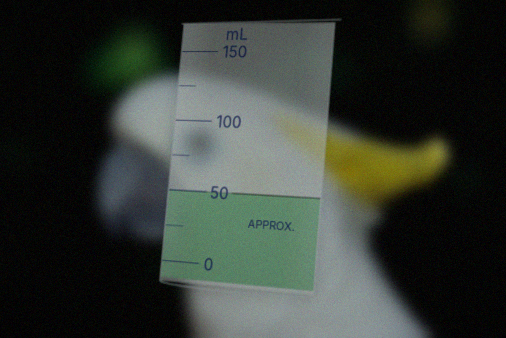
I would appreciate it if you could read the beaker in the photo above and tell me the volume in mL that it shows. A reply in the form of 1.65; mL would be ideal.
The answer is 50; mL
